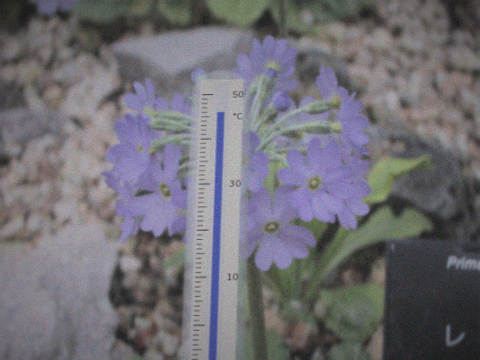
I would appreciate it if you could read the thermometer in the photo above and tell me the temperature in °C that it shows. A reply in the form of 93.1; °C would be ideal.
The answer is 46; °C
